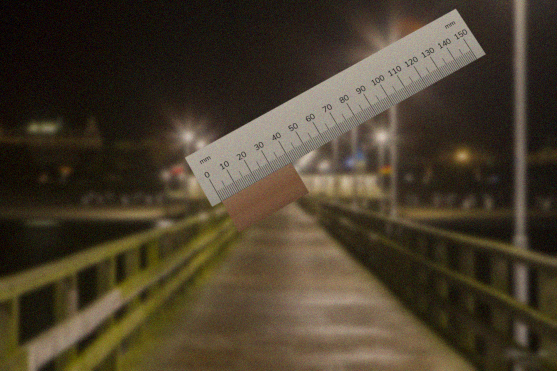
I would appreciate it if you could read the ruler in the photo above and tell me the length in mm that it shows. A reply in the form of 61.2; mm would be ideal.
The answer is 40; mm
